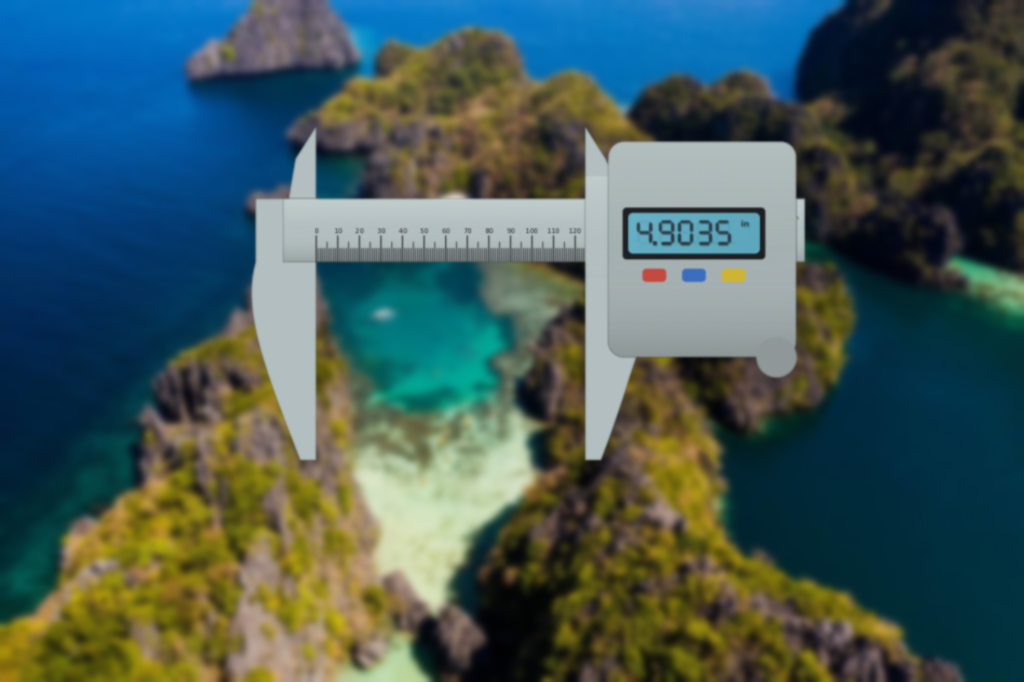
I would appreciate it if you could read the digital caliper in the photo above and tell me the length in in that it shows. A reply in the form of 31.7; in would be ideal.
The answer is 4.9035; in
